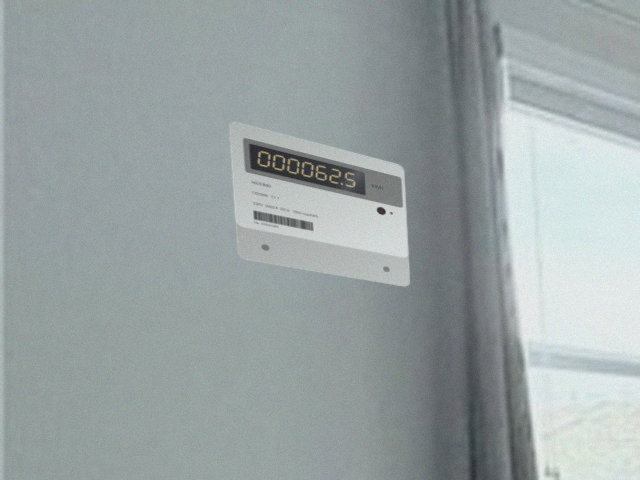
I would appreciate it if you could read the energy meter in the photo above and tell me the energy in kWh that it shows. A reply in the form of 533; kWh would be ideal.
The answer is 62.5; kWh
